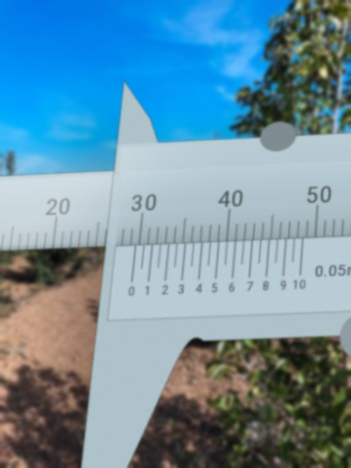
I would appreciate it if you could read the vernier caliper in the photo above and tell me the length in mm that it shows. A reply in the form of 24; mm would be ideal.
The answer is 29.6; mm
